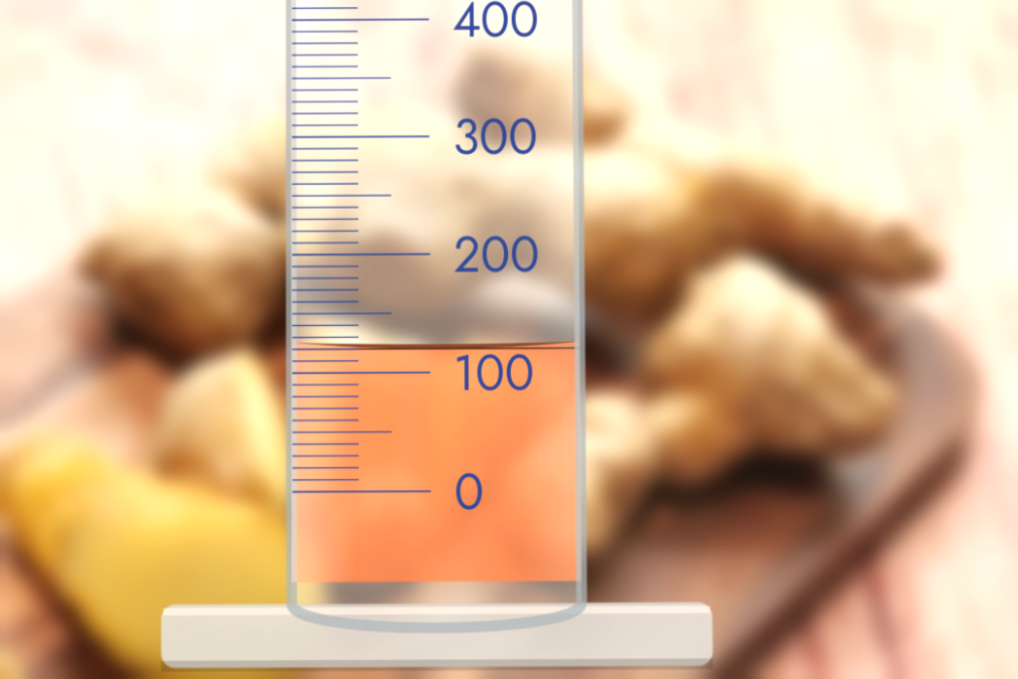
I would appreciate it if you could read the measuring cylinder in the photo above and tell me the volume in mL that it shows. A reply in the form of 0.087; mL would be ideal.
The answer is 120; mL
